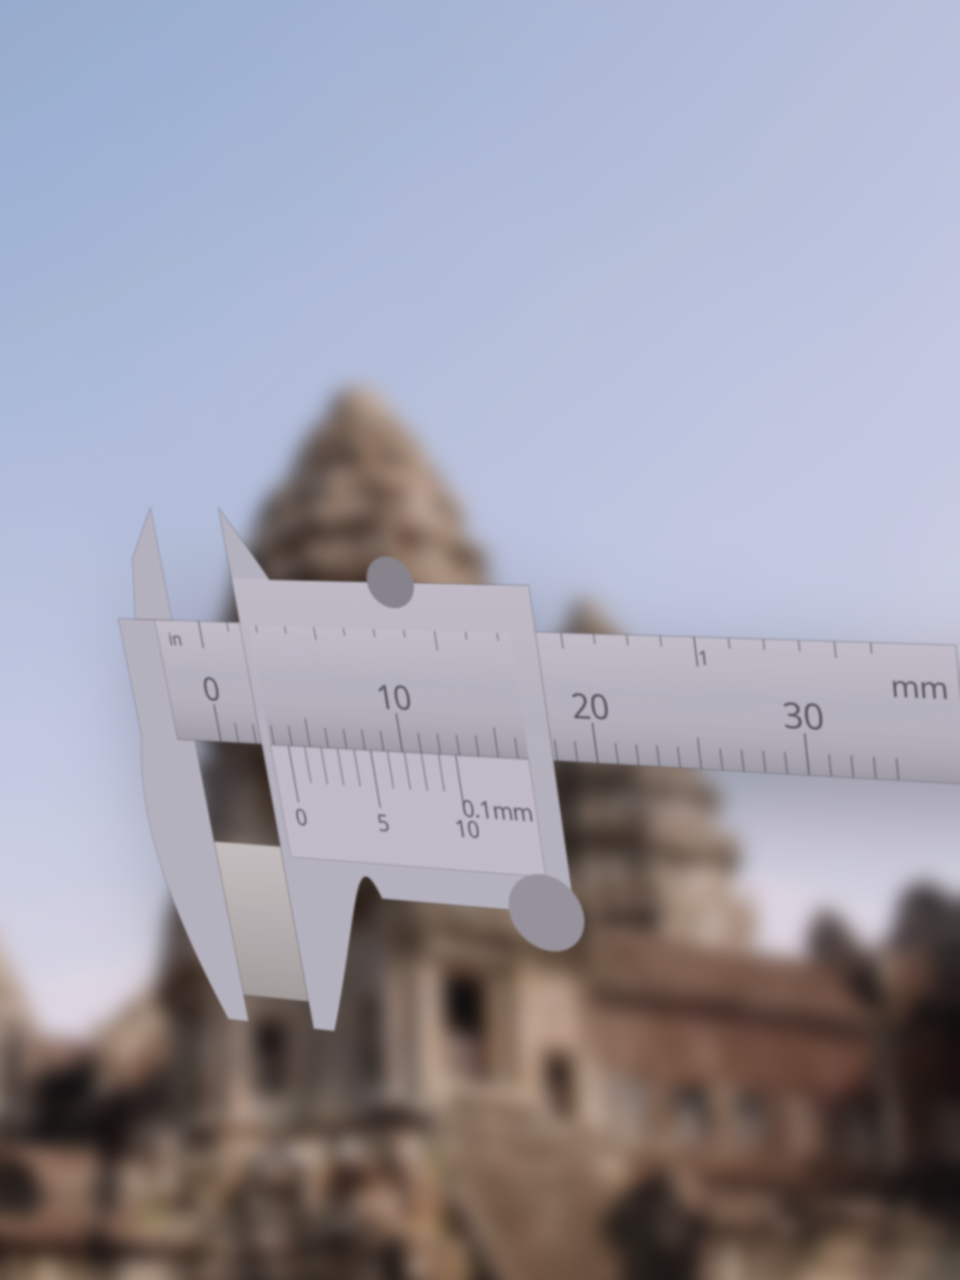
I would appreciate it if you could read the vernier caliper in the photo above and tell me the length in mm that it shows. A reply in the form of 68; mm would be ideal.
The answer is 3.8; mm
